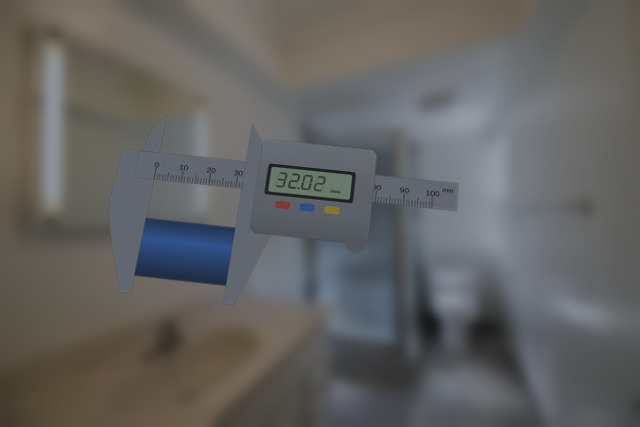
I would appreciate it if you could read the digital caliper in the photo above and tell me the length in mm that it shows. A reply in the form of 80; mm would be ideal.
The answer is 32.02; mm
